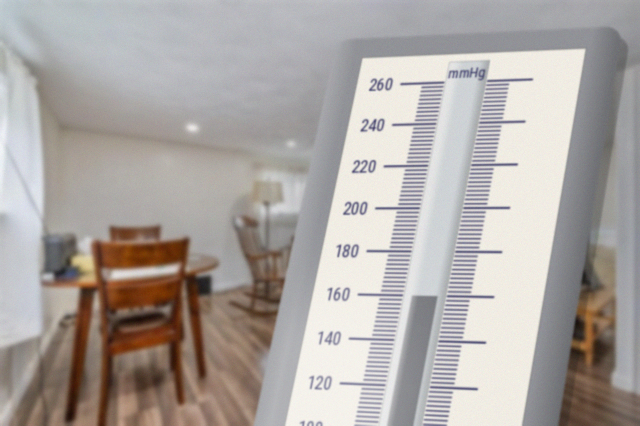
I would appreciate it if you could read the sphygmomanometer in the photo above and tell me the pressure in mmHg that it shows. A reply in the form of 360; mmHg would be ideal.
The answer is 160; mmHg
